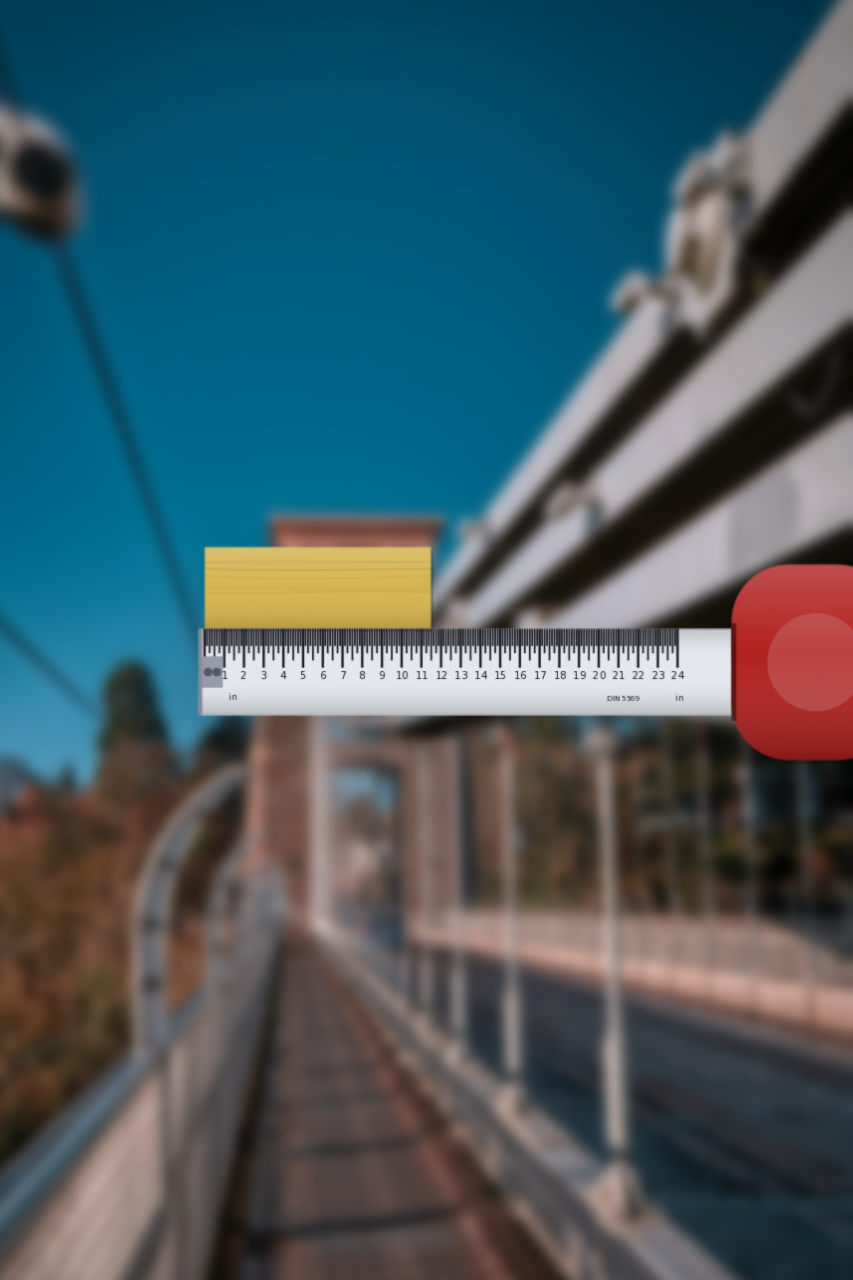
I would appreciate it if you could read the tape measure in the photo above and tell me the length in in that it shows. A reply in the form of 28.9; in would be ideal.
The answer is 11.5; in
